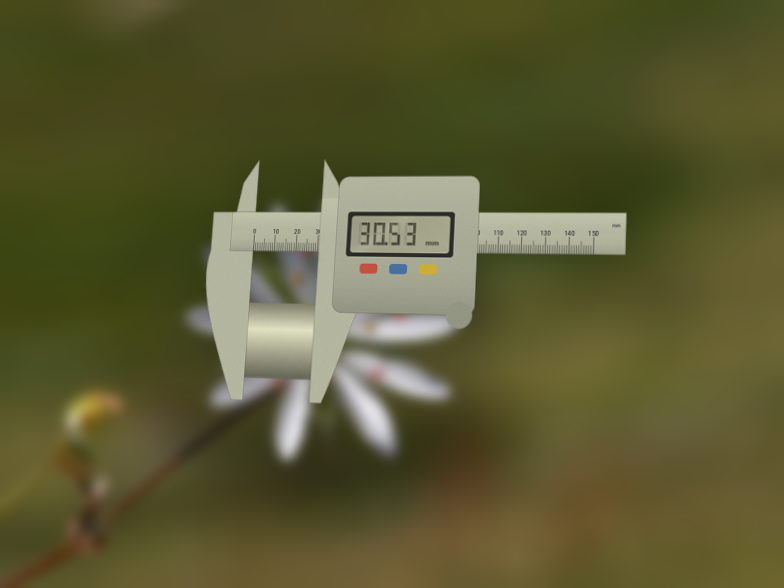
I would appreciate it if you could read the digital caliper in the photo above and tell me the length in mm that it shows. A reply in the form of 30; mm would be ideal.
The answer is 30.53; mm
